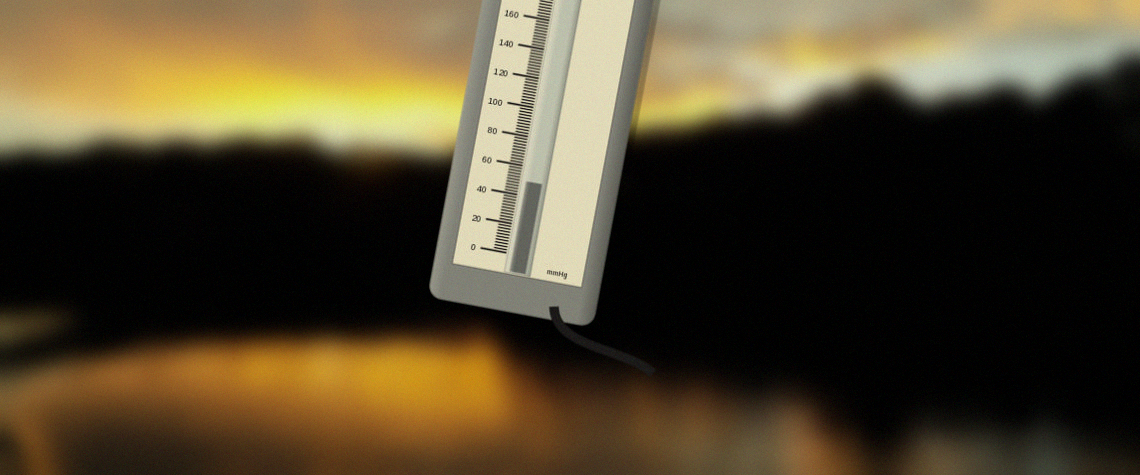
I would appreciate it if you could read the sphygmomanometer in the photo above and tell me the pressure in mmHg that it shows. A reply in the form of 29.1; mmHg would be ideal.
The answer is 50; mmHg
